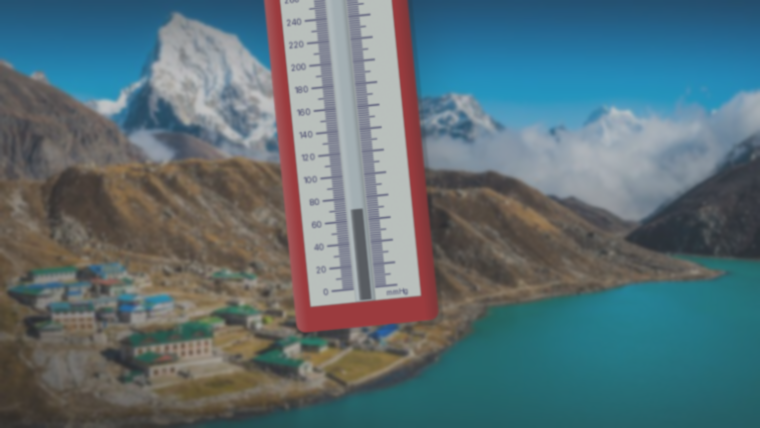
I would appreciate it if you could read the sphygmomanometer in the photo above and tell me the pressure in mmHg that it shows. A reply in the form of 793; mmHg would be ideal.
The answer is 70; mmHg
